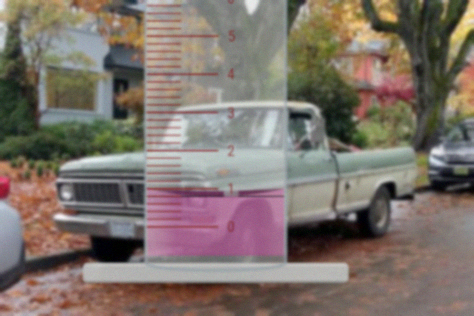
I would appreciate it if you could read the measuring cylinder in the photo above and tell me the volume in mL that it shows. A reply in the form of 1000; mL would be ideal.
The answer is 0.8; mL
